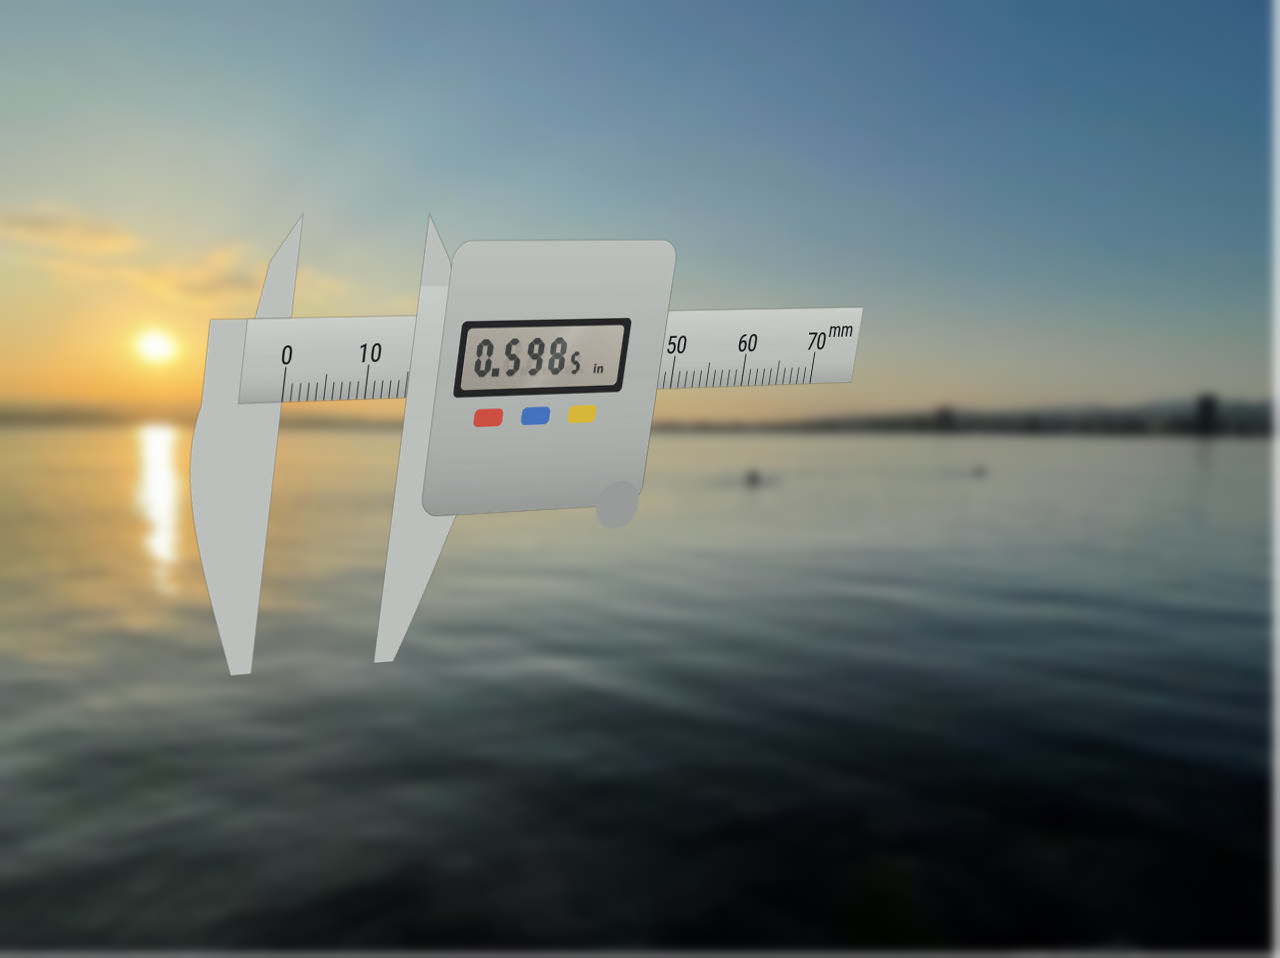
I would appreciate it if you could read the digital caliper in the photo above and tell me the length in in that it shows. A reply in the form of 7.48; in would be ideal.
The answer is 0.5985; in
